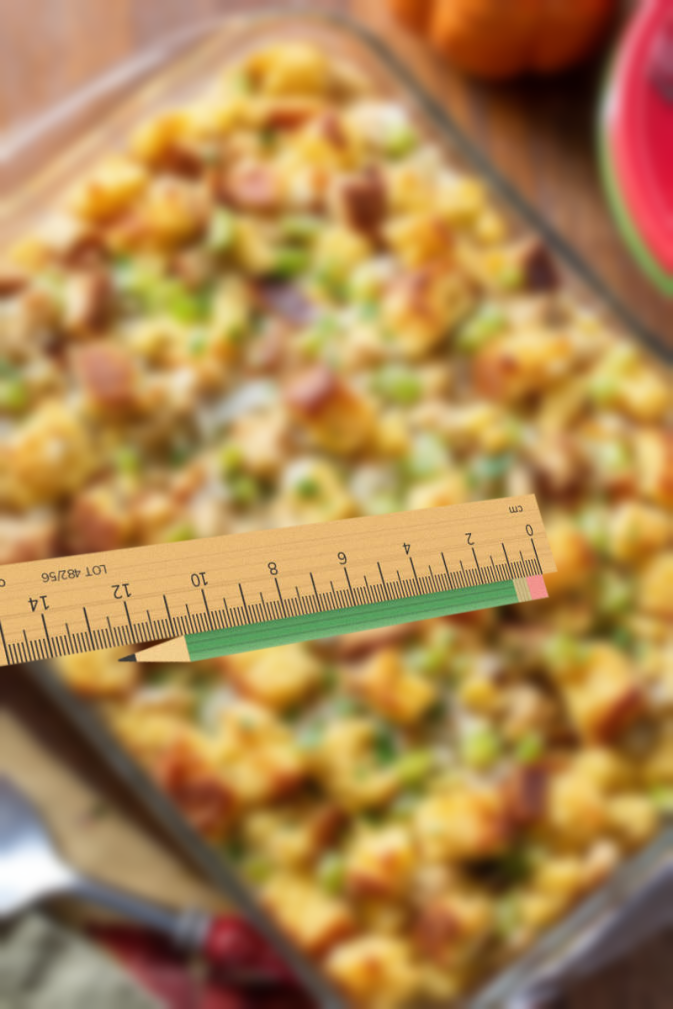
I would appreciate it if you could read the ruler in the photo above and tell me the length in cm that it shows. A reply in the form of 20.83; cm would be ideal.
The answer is 12.5; cm
